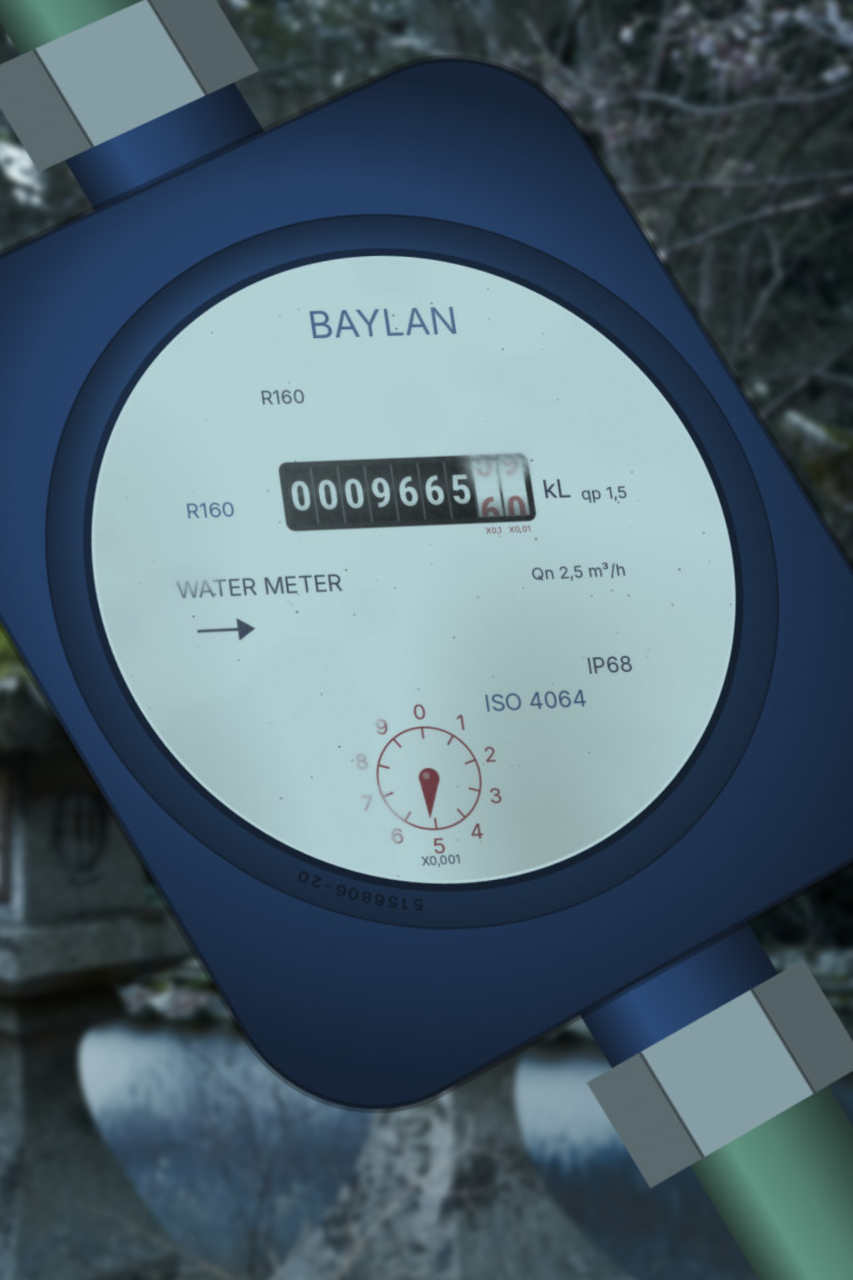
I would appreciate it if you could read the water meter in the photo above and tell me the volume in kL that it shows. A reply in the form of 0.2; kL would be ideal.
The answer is 9665.595; kL
